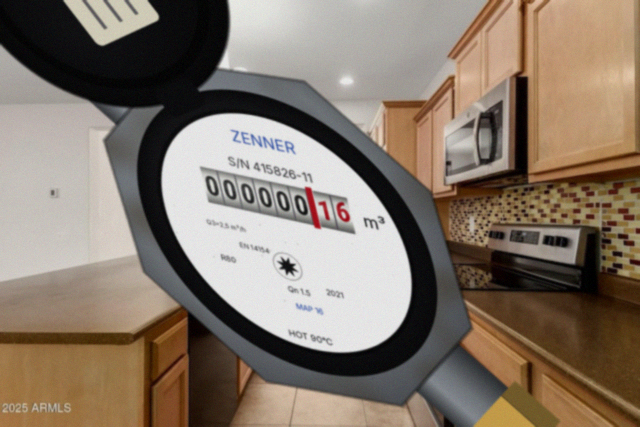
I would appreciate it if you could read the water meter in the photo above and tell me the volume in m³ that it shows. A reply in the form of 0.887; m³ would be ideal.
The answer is 0.16; m³
